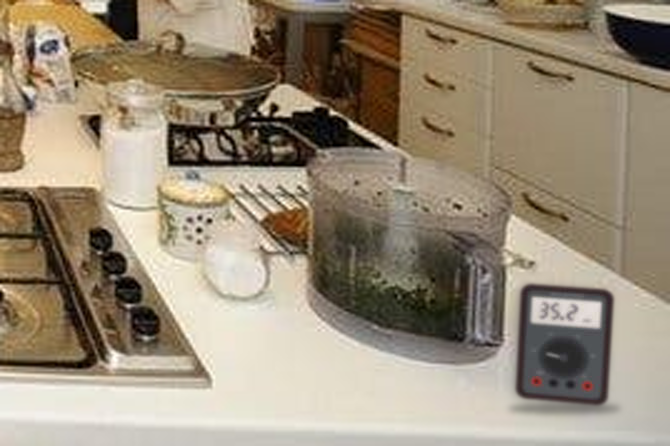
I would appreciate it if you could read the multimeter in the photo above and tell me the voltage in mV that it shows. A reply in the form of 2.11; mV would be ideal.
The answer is 35.2; mV
